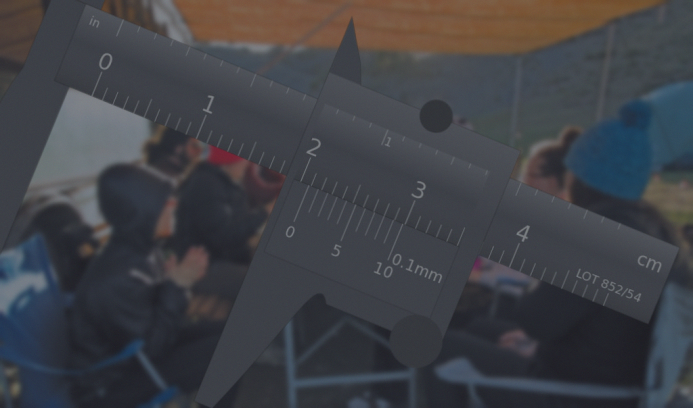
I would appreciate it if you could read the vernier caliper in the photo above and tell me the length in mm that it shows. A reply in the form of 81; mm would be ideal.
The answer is 20.8; mm
